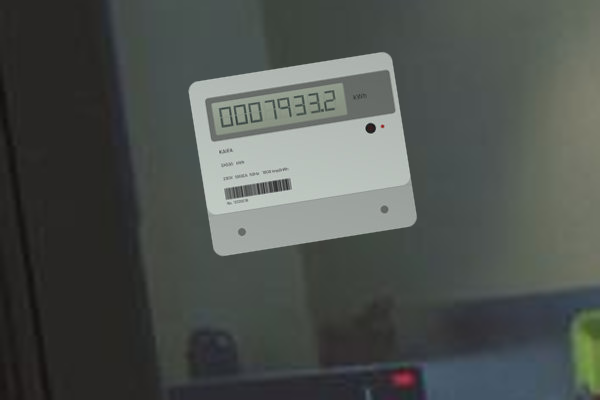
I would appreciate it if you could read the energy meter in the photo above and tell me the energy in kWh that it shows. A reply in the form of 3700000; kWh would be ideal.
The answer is 7933.2; kWh
